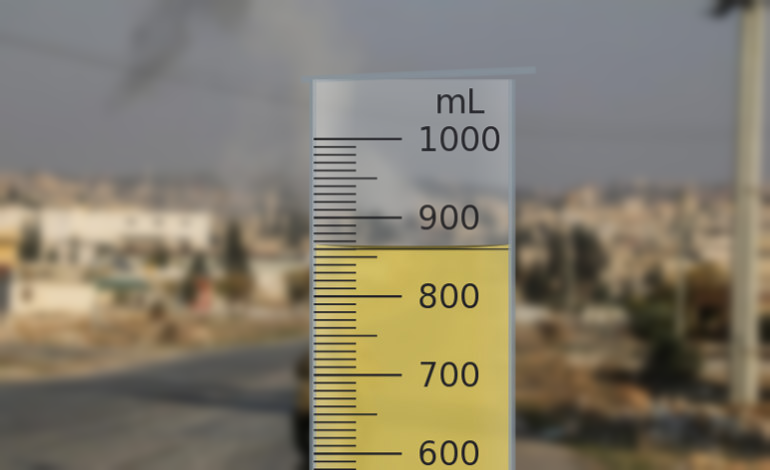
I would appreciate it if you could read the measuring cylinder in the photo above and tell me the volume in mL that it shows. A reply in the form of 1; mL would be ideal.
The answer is 860; mL
